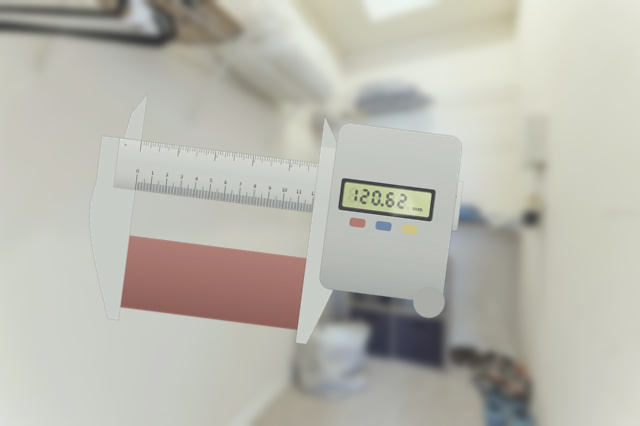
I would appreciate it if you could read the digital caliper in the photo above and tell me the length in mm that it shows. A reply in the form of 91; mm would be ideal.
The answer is 120.62; mm
